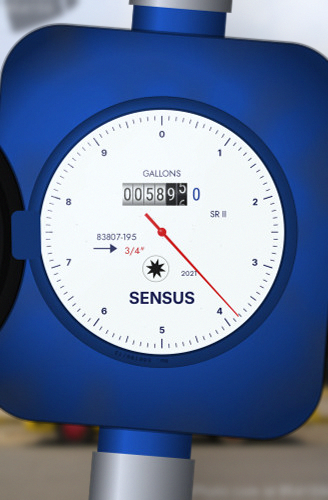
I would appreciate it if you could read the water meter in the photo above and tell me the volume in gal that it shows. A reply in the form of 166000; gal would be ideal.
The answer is 58953.8; gal
